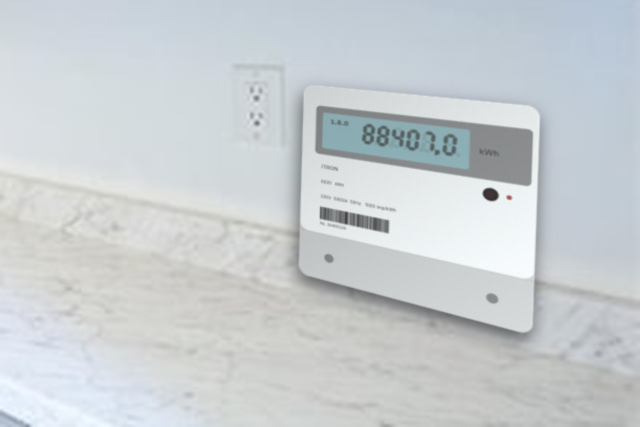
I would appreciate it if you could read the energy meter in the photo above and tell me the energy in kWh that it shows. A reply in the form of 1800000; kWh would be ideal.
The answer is 88407.0; kWh
